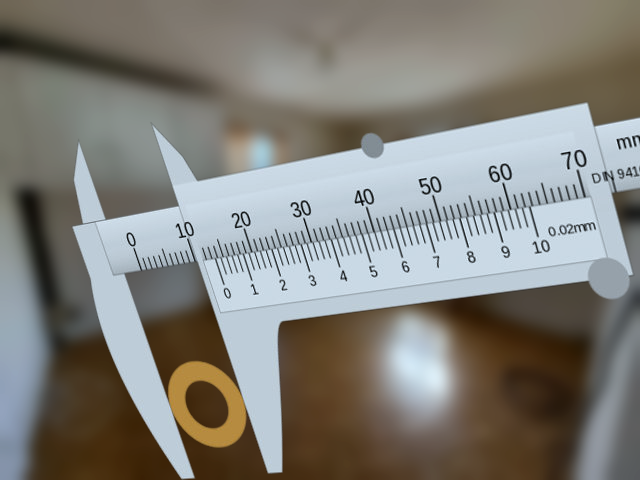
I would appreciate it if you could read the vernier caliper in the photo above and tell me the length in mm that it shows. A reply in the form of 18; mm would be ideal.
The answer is 13.6; mm
